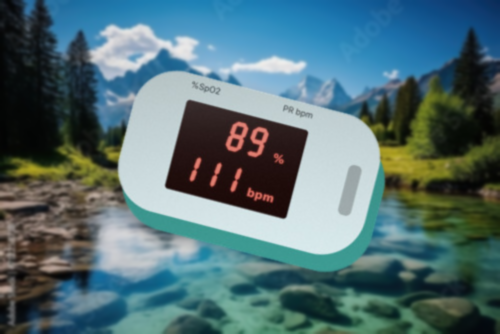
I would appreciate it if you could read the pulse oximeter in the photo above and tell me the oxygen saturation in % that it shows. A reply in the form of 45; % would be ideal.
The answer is 89; %
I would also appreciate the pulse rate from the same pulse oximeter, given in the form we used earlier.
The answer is 111; bpm
